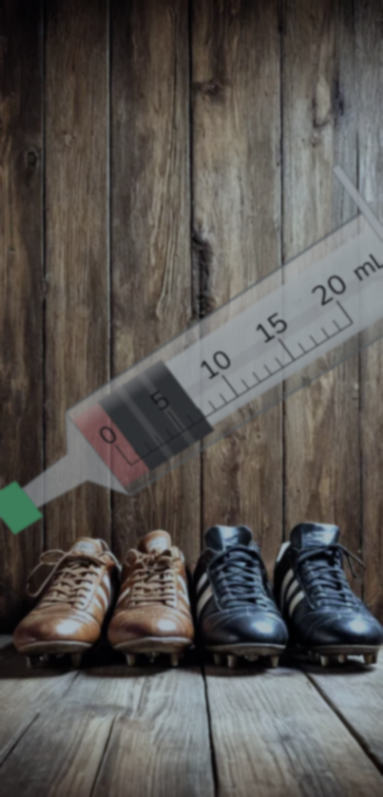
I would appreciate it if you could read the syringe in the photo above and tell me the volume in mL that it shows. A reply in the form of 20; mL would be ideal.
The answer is 1; mL
